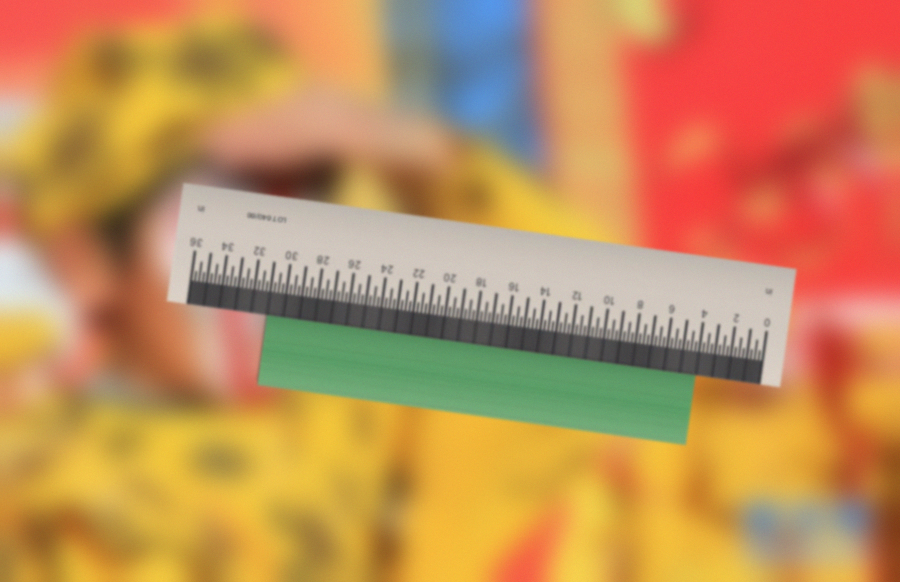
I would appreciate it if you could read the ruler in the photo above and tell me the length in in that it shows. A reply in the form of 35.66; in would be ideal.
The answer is 27; in
